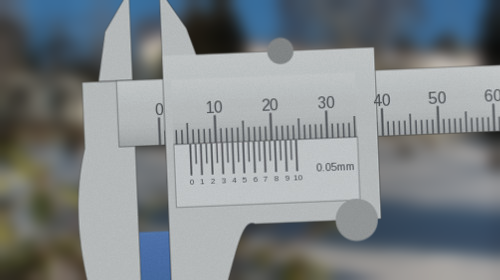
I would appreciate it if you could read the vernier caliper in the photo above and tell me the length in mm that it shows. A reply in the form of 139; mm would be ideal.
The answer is 5.4; mm
